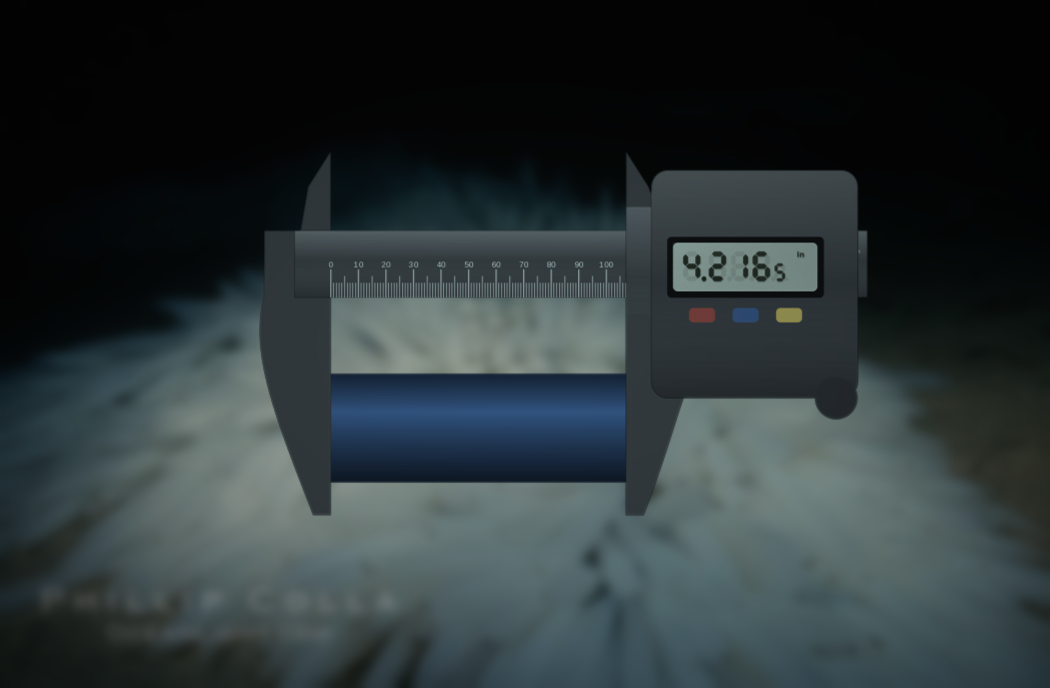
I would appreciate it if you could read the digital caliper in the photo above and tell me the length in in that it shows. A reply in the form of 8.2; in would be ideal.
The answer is 4.2165; in
